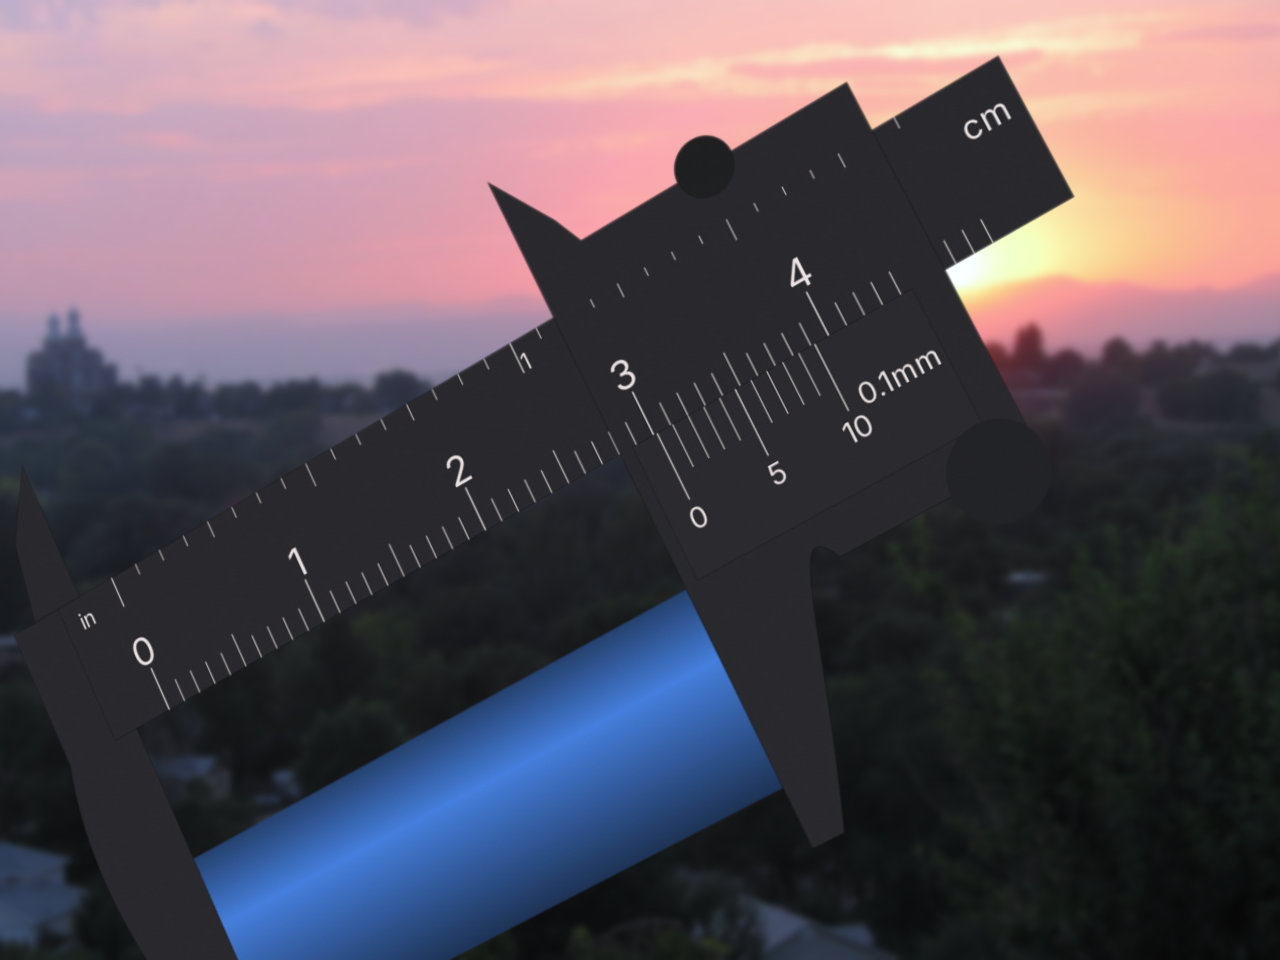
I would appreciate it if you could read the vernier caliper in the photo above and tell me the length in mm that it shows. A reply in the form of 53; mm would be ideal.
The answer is 30.2; mm
